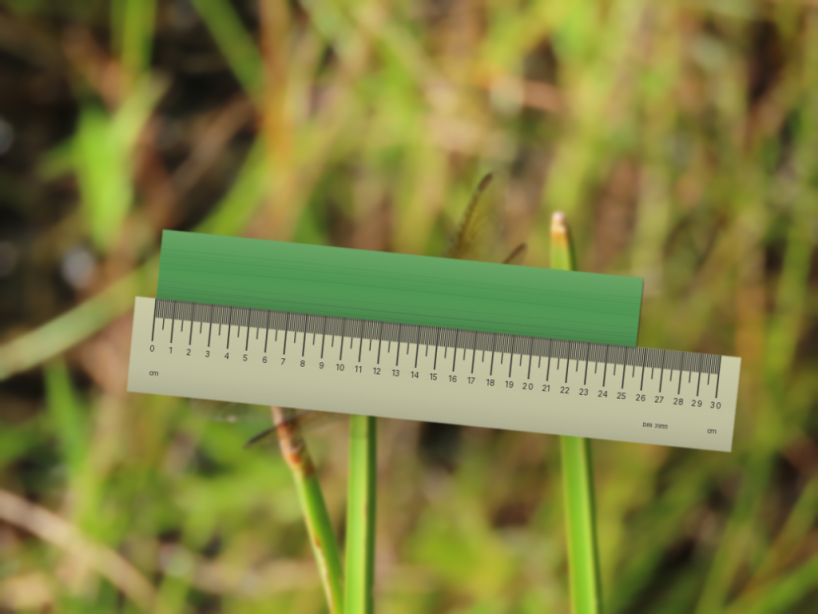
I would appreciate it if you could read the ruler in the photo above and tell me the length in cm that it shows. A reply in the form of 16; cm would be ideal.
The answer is 25.5; cm
